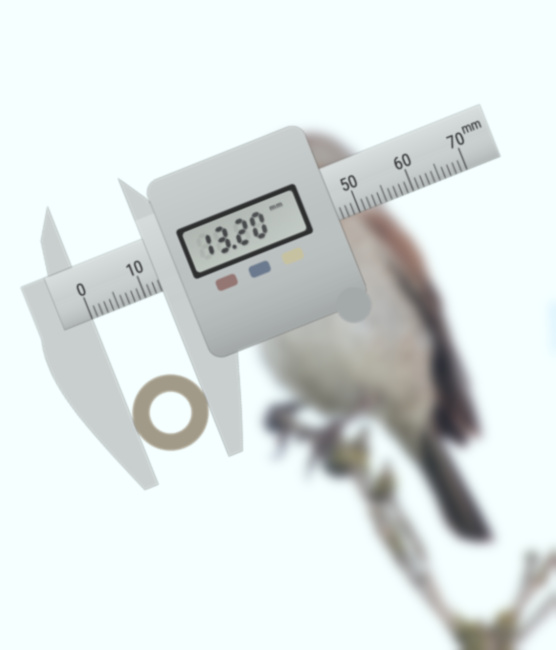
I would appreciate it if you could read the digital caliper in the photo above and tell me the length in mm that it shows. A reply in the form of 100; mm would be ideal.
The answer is 13.20; mm
